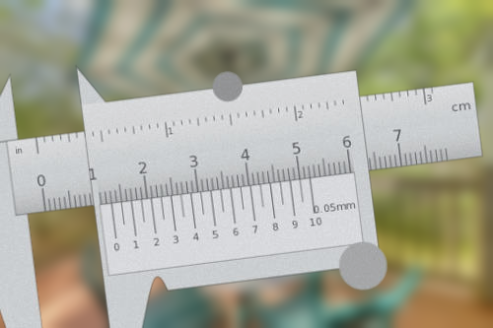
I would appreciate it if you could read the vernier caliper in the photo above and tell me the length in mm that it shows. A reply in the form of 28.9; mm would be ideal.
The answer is 13.0; mm
